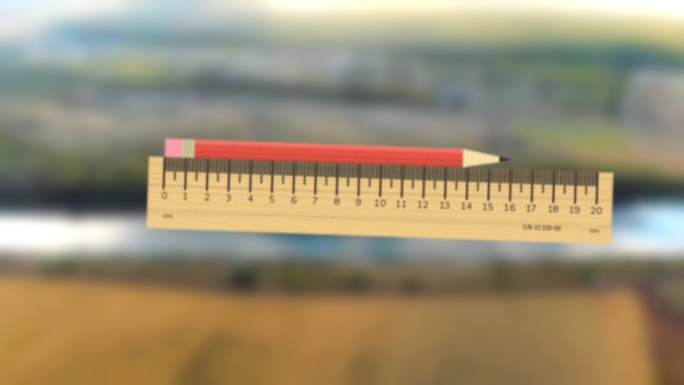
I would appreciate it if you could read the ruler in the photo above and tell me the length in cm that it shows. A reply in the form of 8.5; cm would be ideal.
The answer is 16; cm
